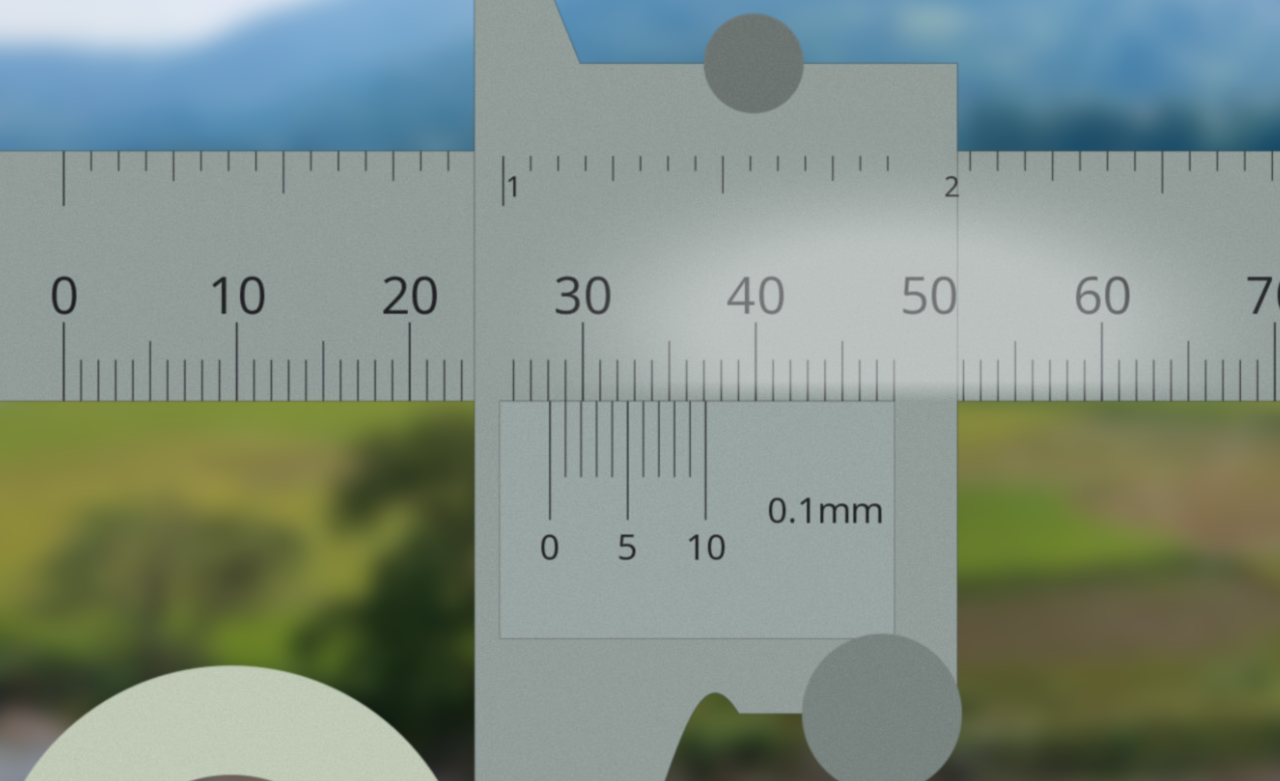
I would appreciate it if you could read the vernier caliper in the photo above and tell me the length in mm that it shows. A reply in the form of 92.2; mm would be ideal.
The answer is 28.1; mm
